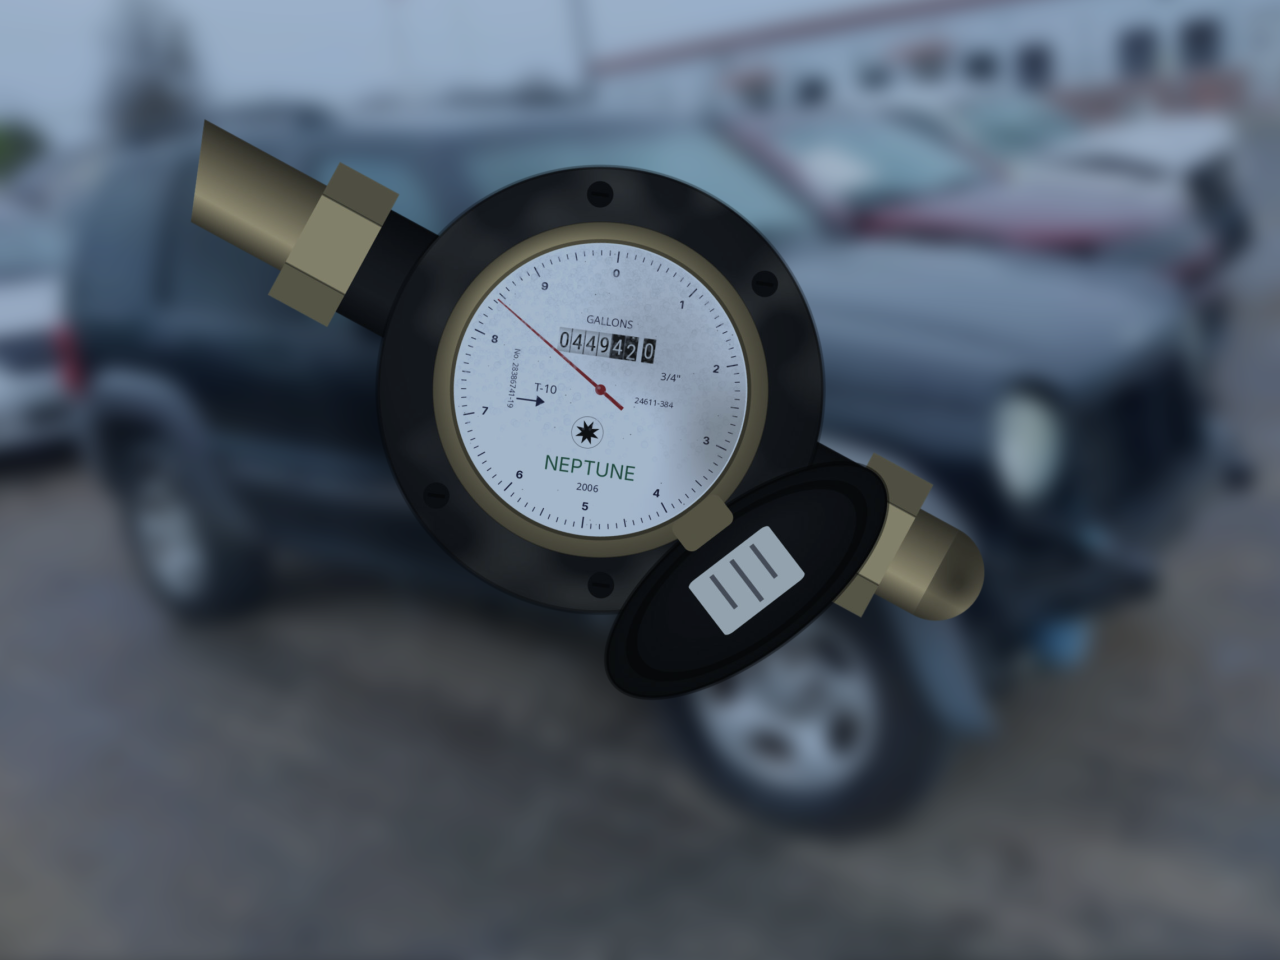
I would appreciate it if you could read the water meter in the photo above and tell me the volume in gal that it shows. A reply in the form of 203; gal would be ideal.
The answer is 449418.4; gal
